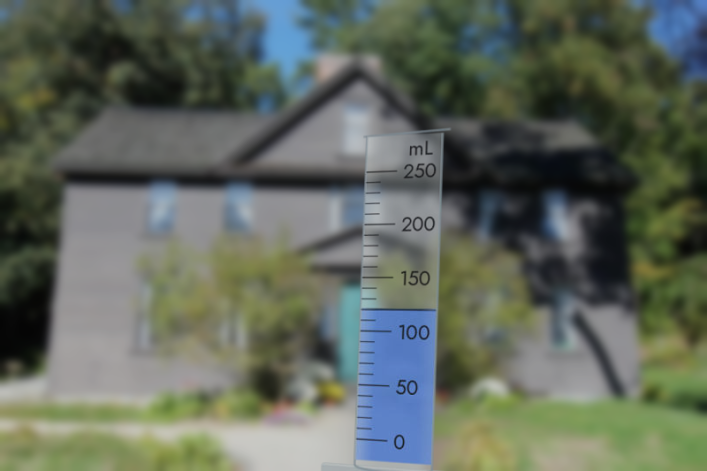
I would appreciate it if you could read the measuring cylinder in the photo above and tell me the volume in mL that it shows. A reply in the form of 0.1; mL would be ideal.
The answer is 120; mL
